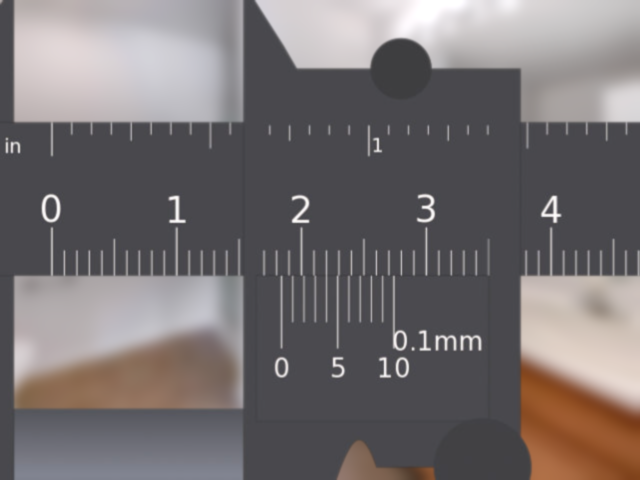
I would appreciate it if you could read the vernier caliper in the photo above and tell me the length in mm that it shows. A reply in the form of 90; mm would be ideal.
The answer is 18.4; mm
